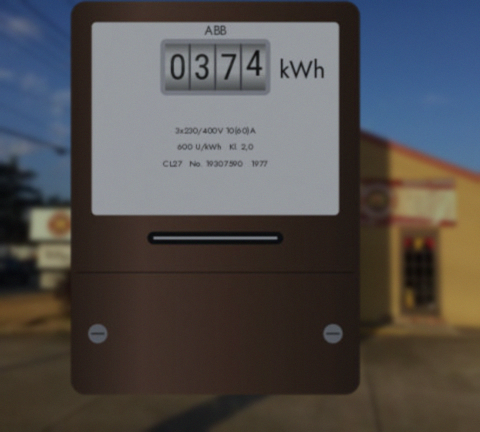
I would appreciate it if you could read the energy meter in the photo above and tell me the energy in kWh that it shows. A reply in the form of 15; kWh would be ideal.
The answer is 374; kWh
